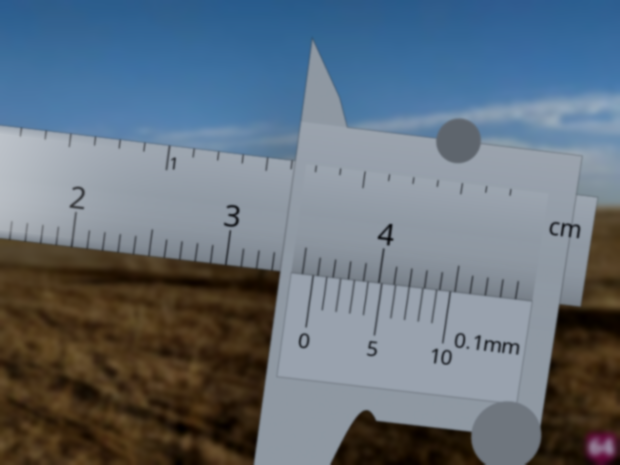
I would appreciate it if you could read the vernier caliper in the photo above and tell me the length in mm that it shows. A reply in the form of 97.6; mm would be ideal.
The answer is 35.7; mm
